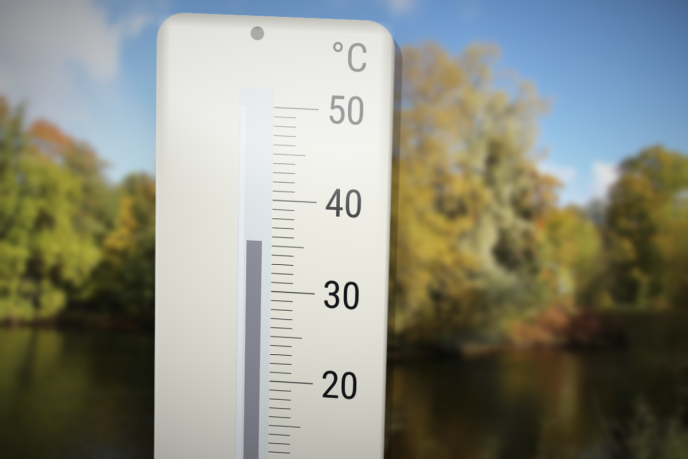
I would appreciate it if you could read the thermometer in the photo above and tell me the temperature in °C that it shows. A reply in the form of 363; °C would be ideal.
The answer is 35.5; °C
